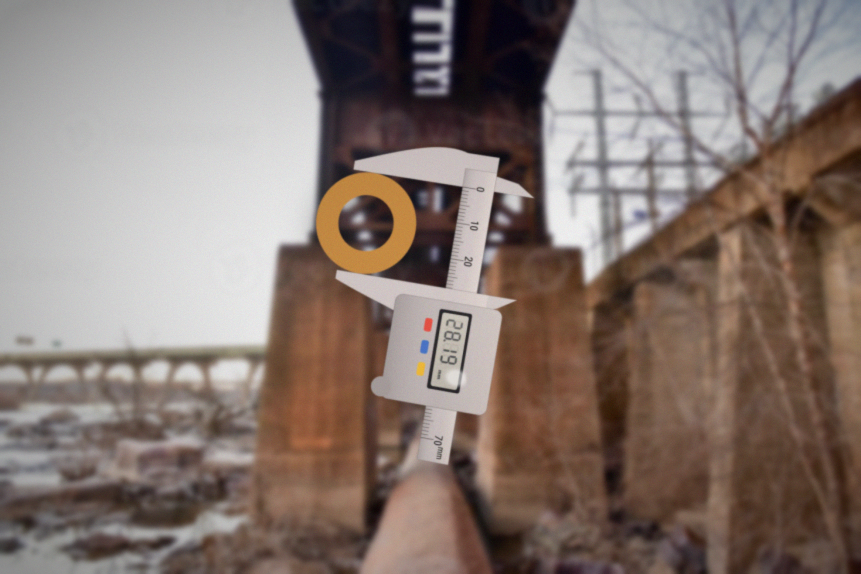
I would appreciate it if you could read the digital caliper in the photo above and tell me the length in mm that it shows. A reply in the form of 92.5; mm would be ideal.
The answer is 28.19; mm
